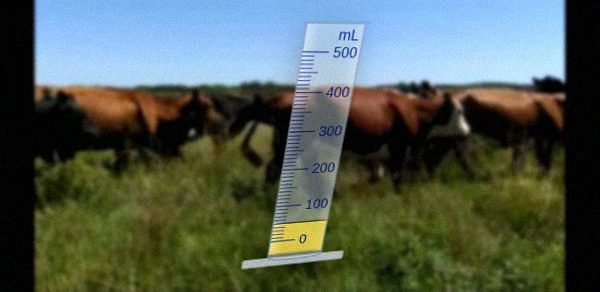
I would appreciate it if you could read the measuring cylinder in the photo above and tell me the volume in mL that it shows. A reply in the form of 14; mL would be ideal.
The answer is 50; mL
